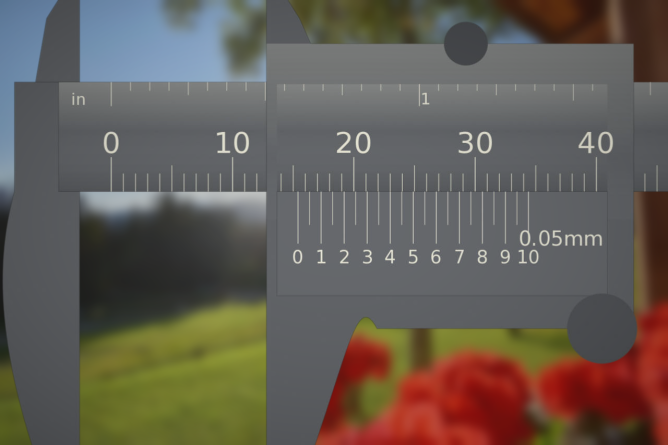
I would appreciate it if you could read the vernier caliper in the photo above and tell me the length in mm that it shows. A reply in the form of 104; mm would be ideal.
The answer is 15.4; mm
